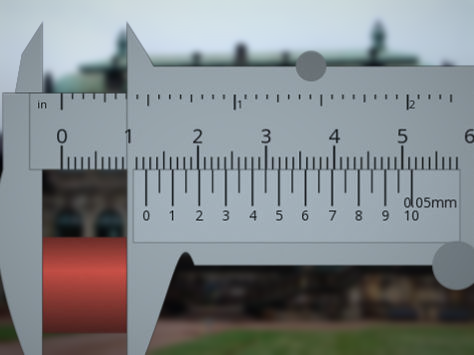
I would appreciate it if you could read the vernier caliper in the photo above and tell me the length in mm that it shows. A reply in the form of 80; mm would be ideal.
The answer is 12.4; mm
